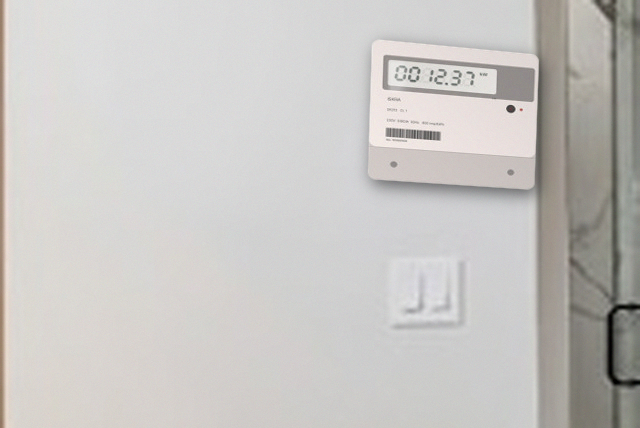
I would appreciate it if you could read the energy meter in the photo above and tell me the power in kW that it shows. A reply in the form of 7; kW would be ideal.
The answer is 12.37; kW
